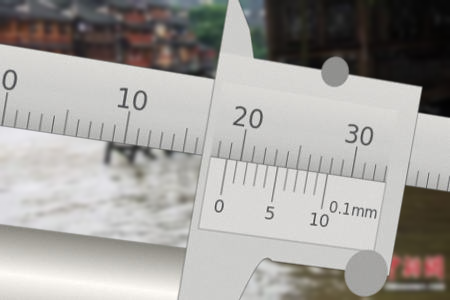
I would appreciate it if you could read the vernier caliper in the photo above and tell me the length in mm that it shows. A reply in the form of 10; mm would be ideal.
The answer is 18.8; mm
